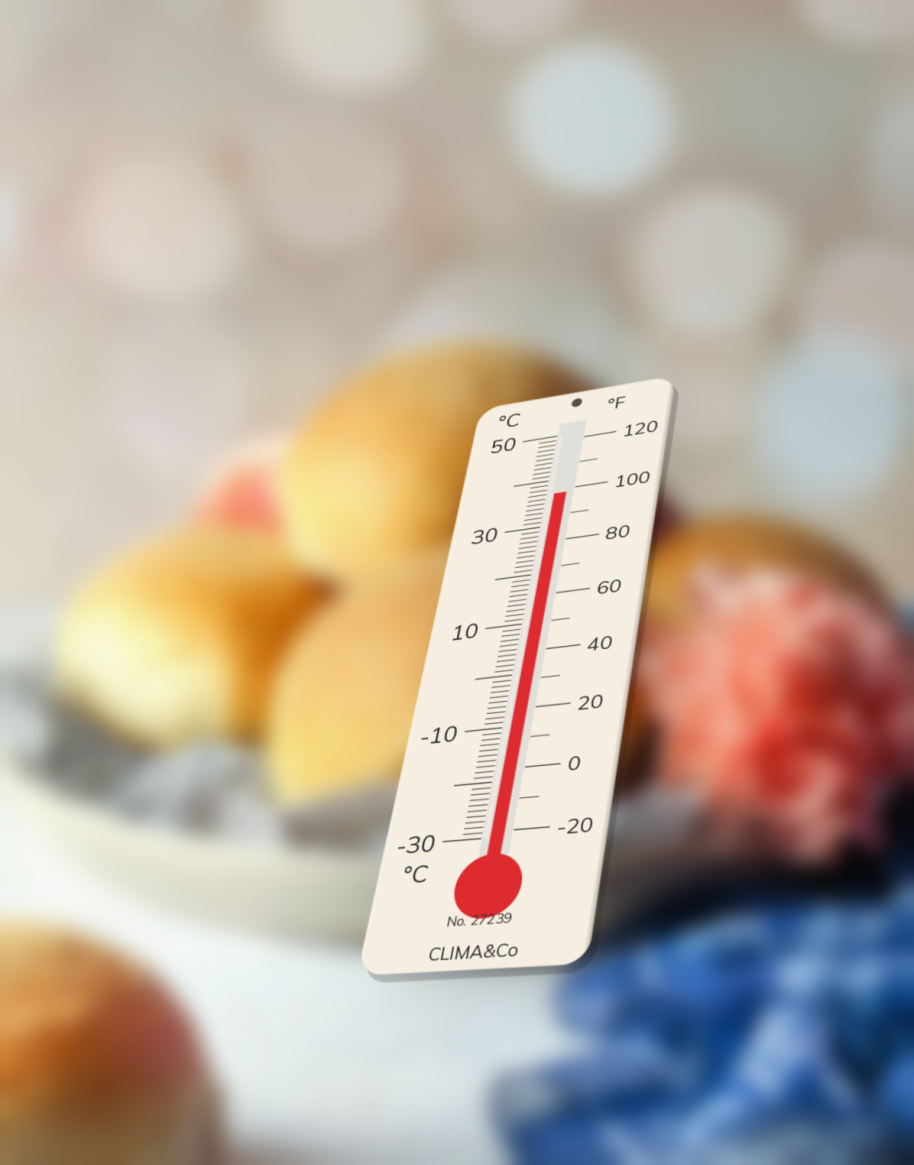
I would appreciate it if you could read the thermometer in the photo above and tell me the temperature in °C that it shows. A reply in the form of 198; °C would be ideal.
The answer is 37; °C
